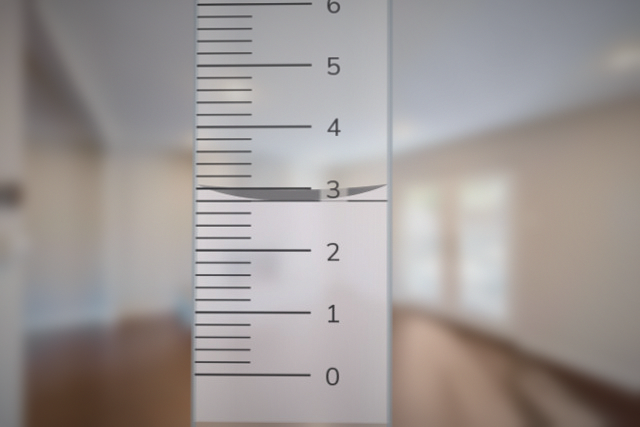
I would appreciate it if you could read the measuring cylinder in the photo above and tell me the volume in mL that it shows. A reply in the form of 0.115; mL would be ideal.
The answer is 2.8; mL
